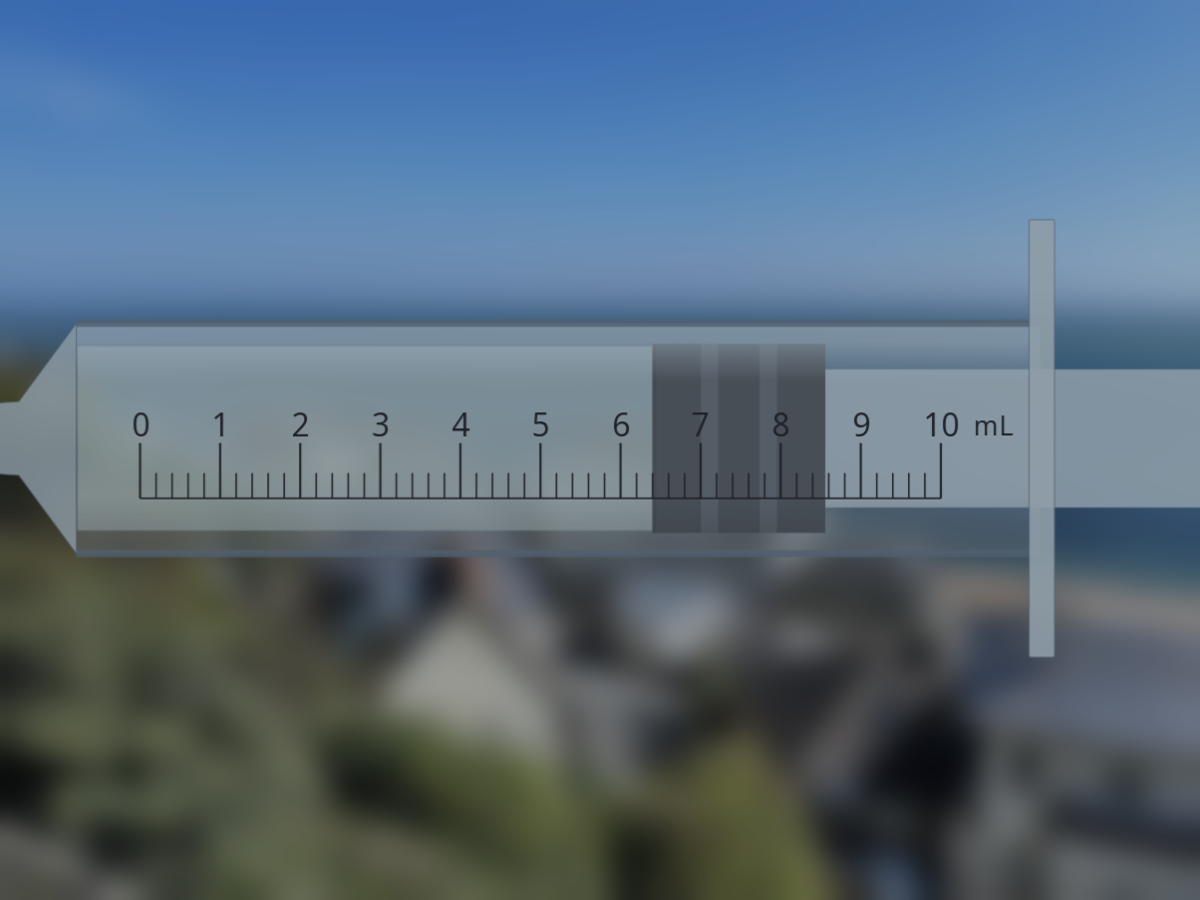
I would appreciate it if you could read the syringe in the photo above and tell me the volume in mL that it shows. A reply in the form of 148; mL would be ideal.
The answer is 6.4; mL
